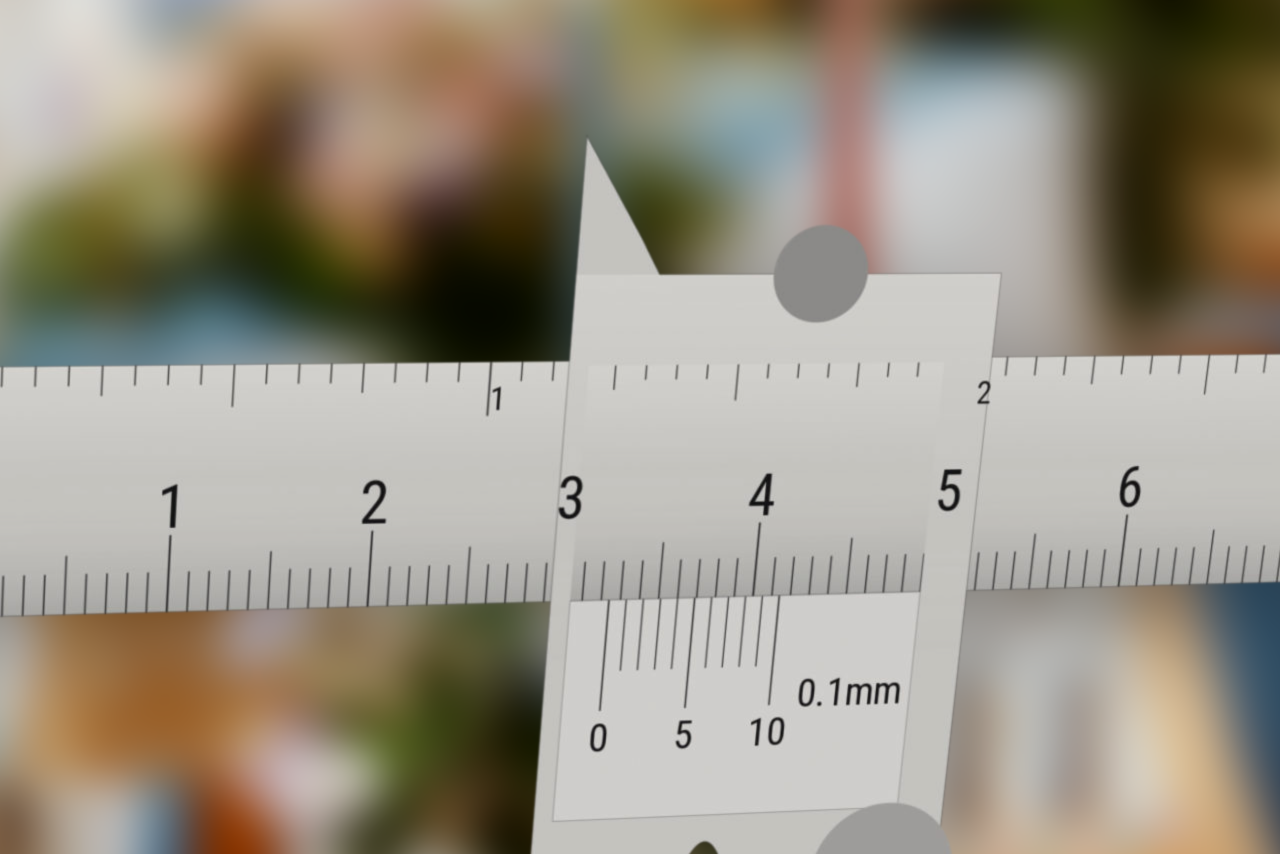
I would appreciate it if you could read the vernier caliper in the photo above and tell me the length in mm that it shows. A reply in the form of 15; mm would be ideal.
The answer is 32.4; mm
